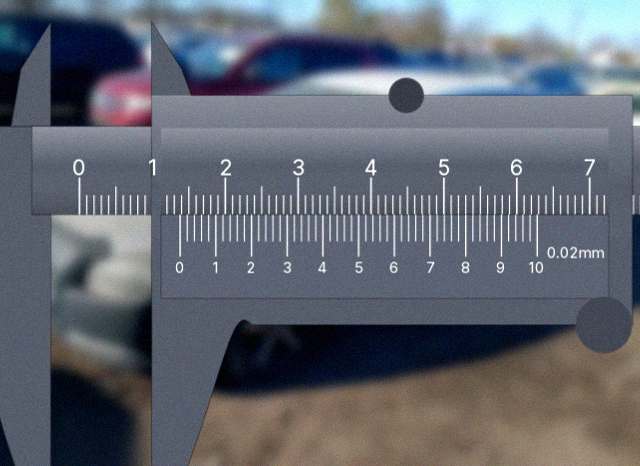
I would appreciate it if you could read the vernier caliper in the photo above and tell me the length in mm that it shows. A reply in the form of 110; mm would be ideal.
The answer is 13.8; mm
